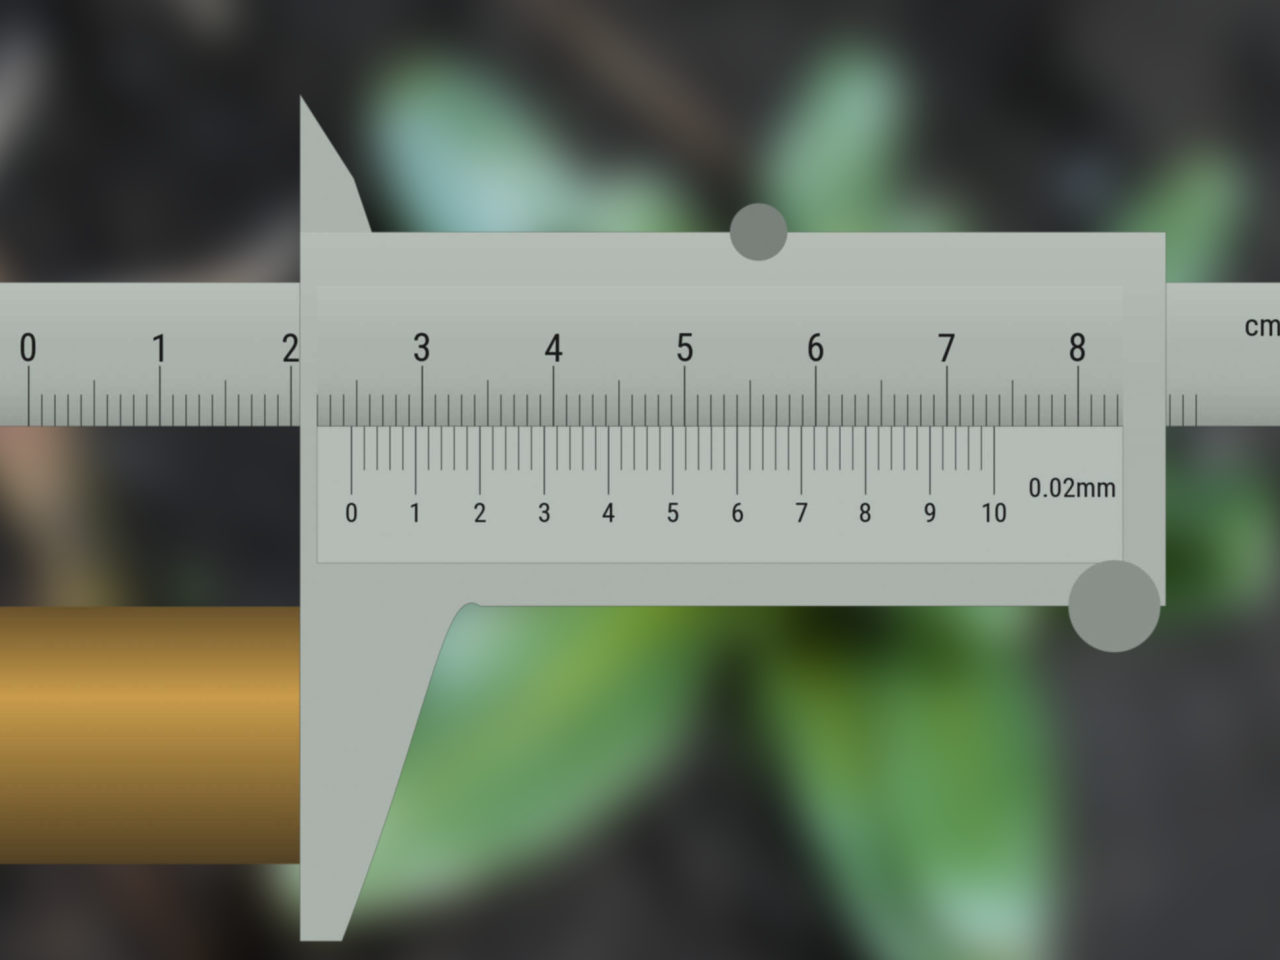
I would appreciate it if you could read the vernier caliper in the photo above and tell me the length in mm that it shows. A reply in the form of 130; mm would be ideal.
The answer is 24.6; mm
